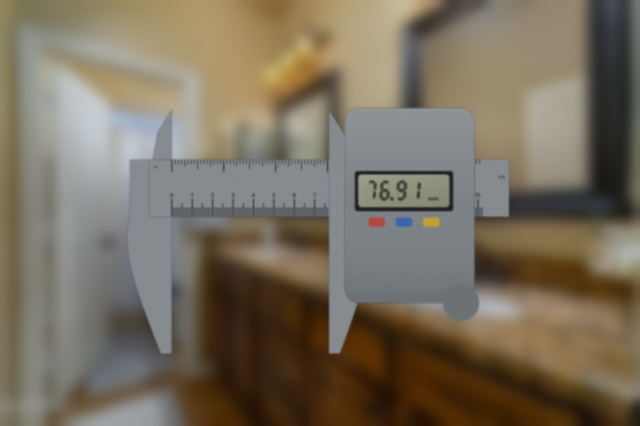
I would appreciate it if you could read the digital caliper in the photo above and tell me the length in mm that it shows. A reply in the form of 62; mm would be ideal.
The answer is 76.91; mm
